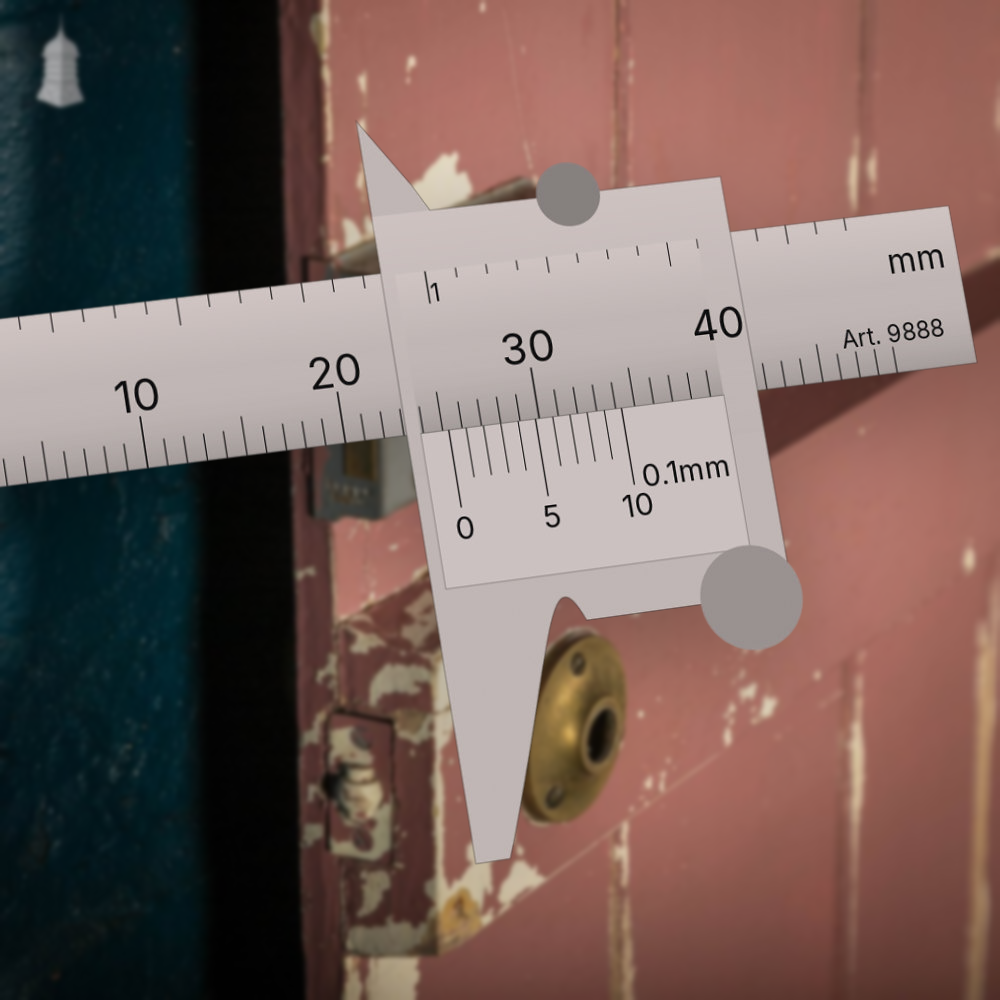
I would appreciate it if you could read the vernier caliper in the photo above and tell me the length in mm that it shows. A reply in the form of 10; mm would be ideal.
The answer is 25.3; mm
